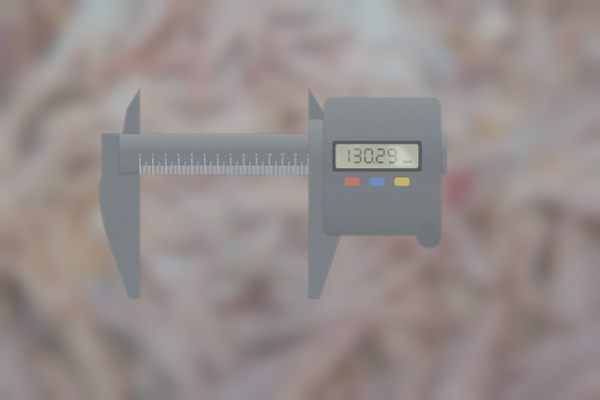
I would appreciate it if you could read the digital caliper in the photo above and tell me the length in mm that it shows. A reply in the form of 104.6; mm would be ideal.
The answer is 130.29; mm
